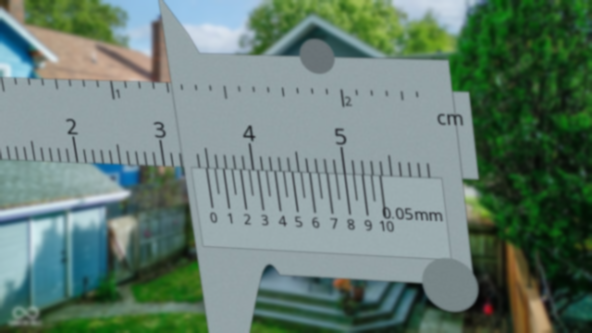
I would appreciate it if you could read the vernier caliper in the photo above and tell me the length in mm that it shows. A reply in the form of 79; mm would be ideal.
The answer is 34.8; mm
